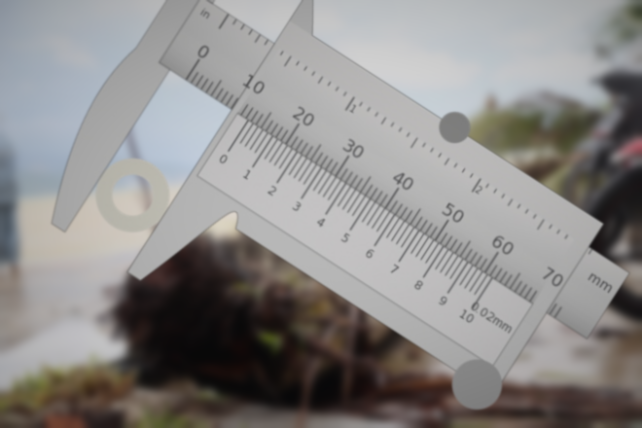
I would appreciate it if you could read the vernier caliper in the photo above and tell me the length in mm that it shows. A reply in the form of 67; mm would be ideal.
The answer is 12.5; mm
